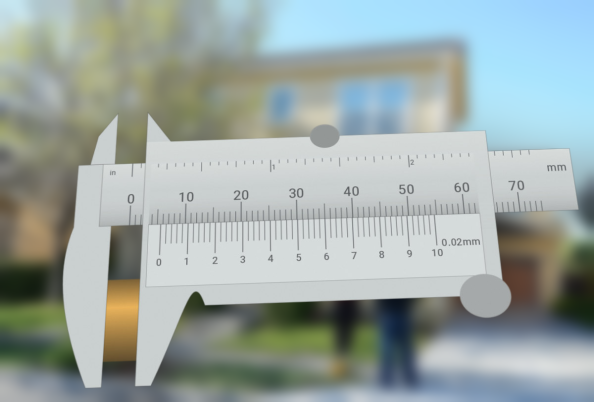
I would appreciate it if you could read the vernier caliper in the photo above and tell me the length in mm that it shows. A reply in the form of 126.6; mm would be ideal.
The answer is 5.6; mm
